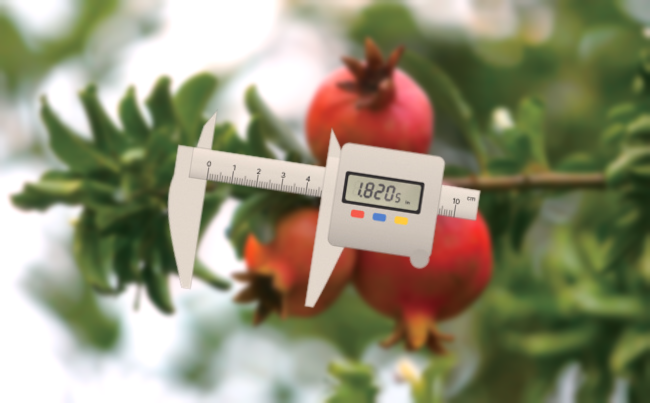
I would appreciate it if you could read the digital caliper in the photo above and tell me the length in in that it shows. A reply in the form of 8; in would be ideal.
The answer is 1.8205; in
